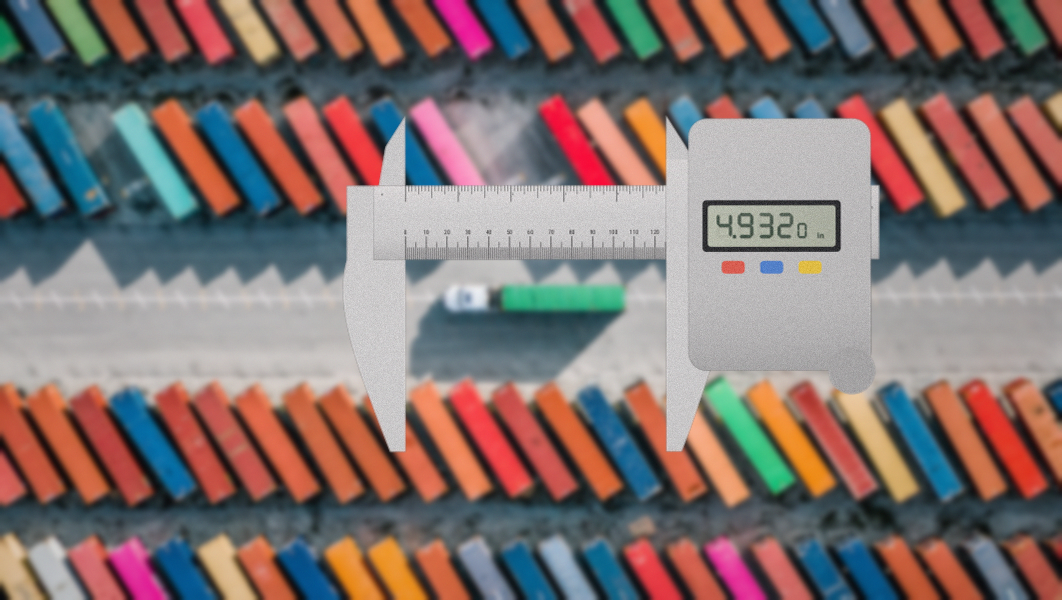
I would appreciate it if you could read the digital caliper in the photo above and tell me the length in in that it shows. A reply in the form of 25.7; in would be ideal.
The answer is 4.9320; in
